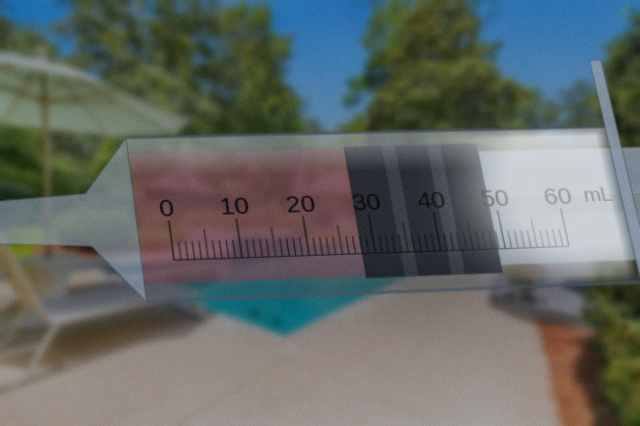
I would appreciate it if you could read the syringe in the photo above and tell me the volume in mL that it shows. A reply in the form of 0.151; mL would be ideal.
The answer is 28; mL
